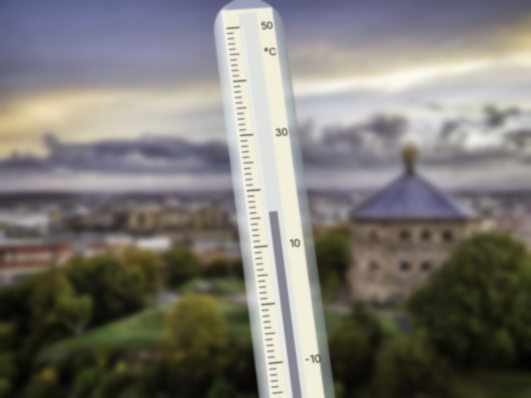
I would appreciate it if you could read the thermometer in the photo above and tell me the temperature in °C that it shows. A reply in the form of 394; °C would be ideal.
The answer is 16; °C
